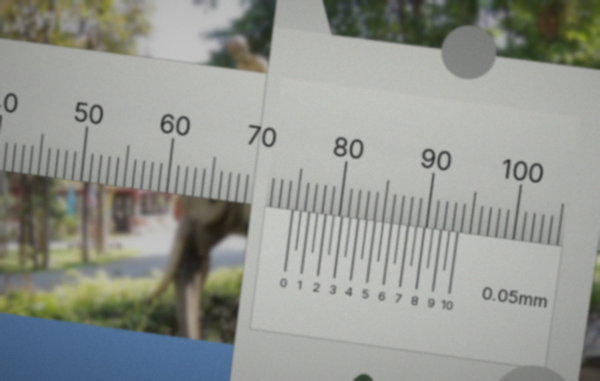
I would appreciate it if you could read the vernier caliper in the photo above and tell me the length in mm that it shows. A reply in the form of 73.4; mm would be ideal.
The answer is 74.6; mm
